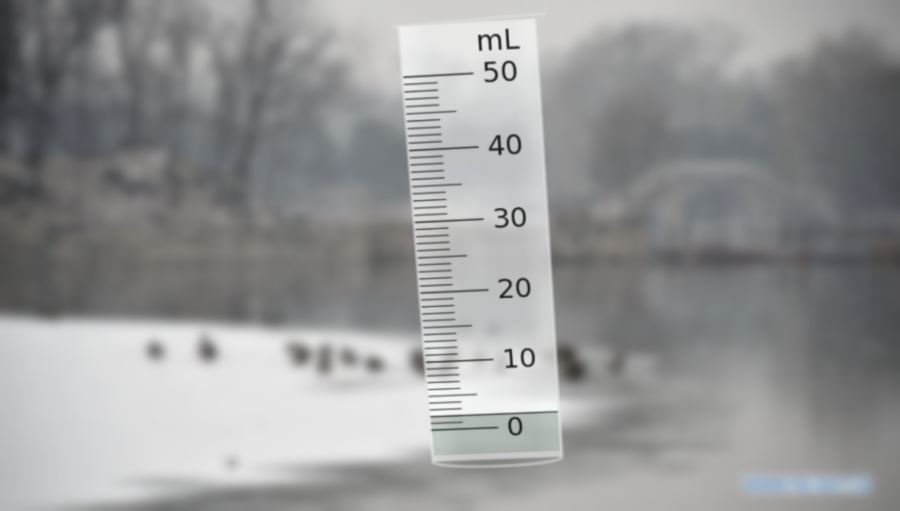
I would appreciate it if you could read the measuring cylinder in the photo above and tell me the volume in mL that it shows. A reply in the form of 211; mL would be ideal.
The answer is 2; mL
